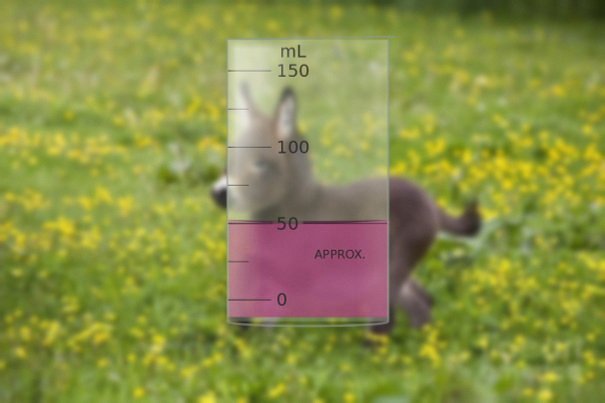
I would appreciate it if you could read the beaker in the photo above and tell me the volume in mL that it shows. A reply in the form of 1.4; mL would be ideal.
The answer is 50; mL
